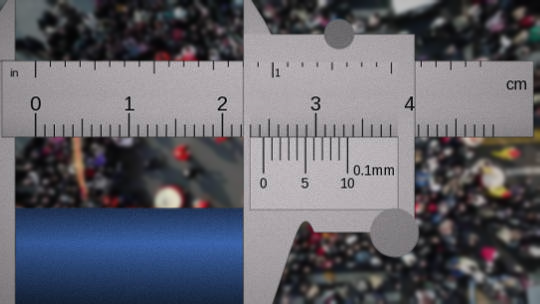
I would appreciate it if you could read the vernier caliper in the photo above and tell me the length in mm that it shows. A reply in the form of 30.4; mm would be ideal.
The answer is 24.4; mm
